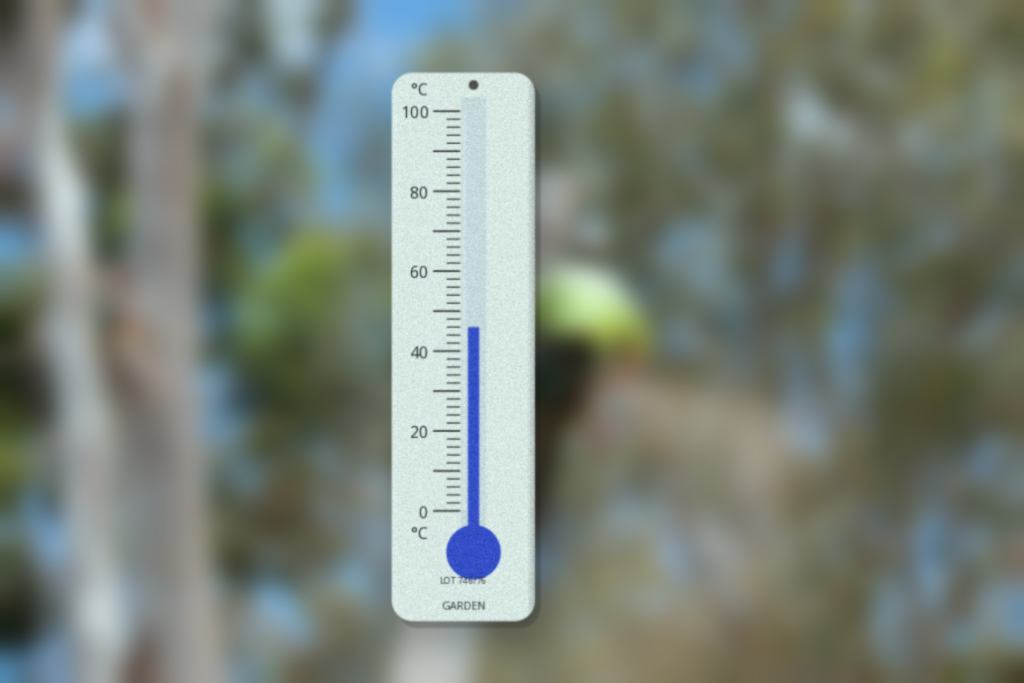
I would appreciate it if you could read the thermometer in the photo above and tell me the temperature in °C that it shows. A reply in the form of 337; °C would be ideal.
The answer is 46; °C
